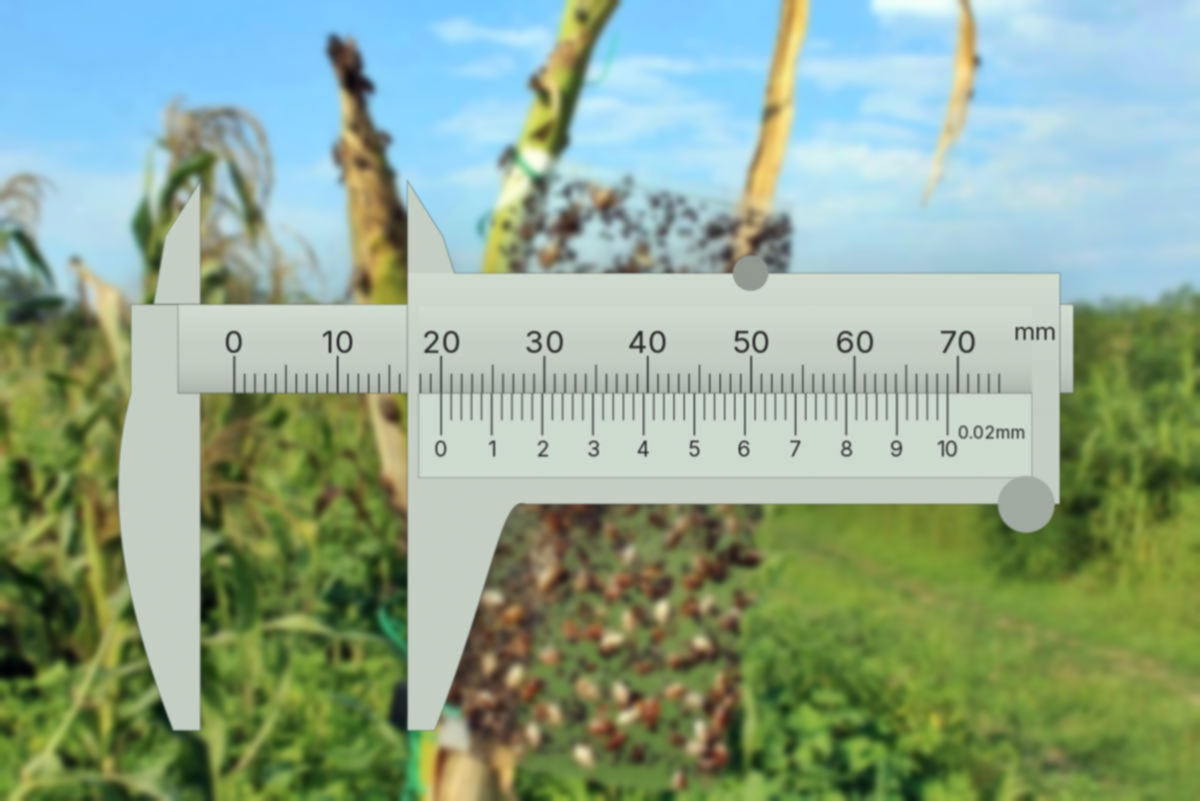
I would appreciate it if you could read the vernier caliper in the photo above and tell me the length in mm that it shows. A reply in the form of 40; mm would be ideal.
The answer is 20.0; mm
